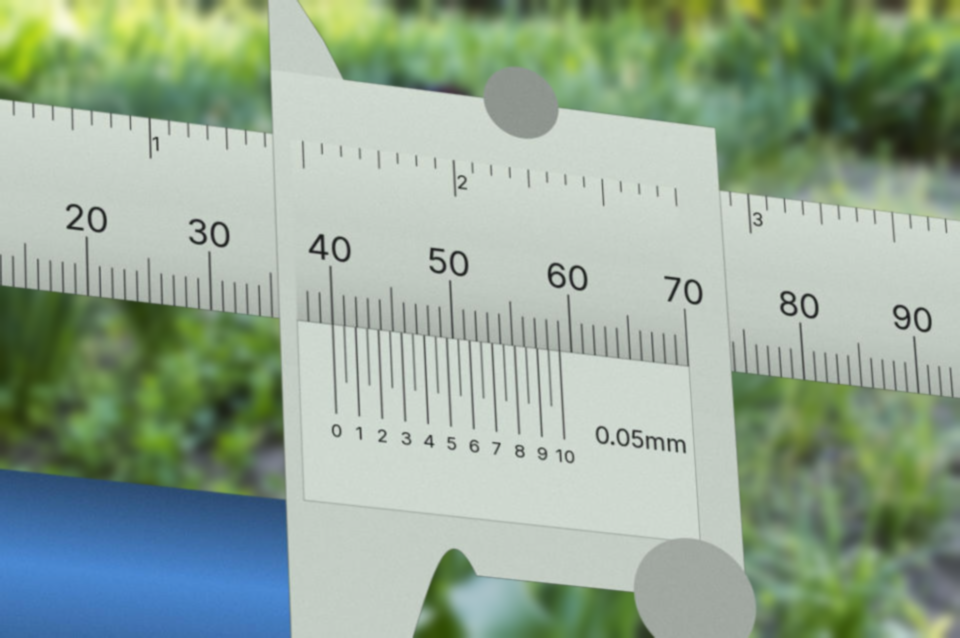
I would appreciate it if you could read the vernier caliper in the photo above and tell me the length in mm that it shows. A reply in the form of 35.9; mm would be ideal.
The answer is 40.0; mm
